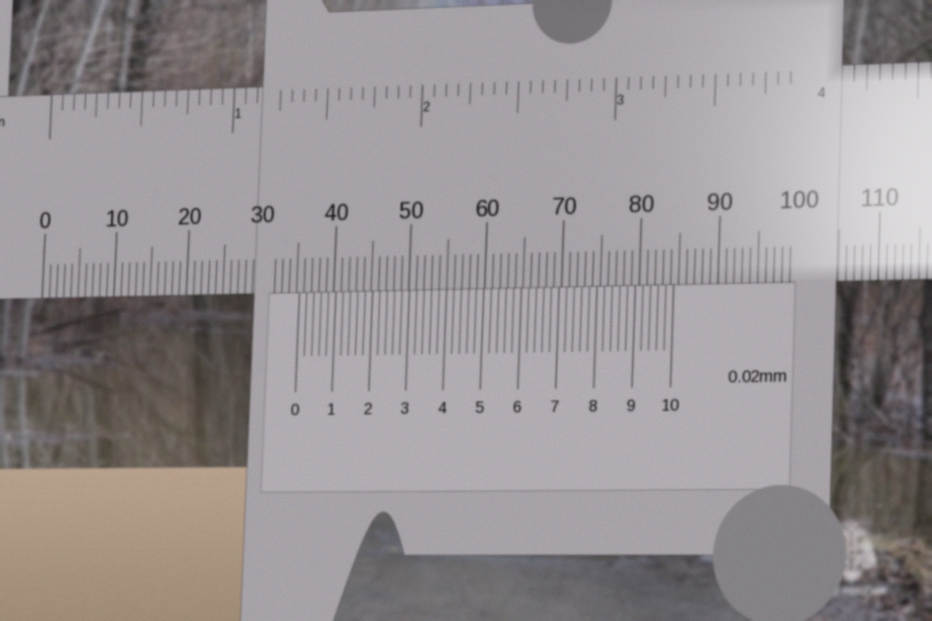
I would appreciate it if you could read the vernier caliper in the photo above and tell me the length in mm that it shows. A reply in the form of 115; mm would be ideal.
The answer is 35.4; mm
